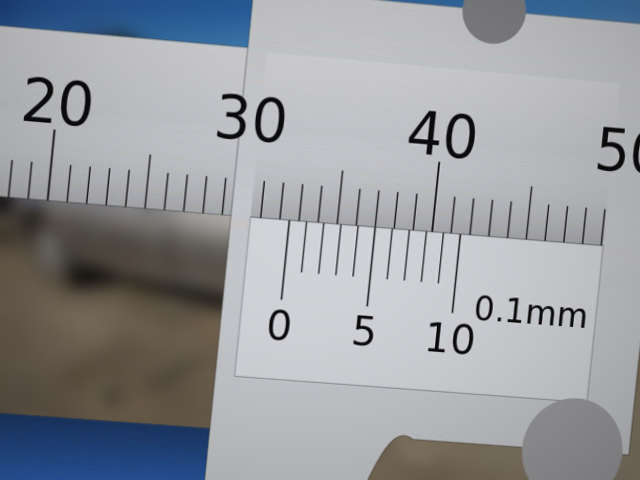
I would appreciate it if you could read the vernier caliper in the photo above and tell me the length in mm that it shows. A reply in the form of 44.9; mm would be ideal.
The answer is 32.5; mm
